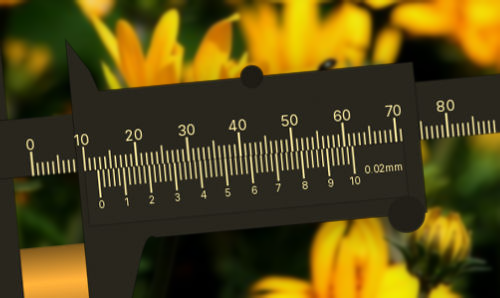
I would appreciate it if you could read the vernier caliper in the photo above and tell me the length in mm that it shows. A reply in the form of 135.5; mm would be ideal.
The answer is 12.5; mm
